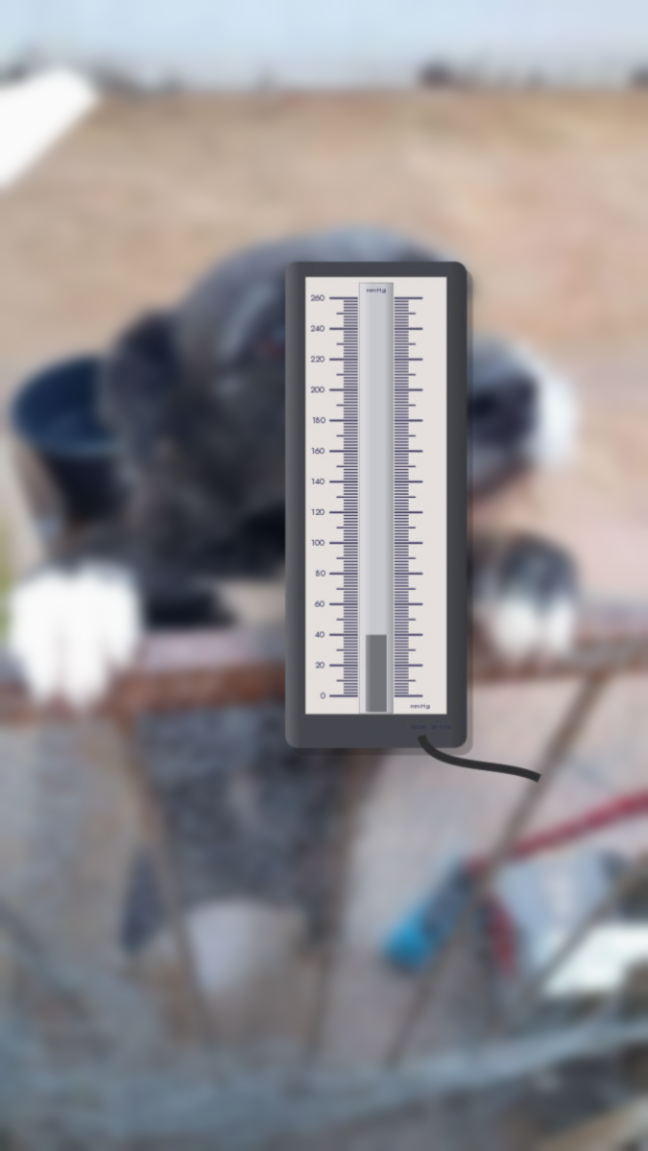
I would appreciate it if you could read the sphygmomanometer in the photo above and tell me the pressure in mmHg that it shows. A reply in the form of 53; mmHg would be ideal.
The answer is 40; mmHg
